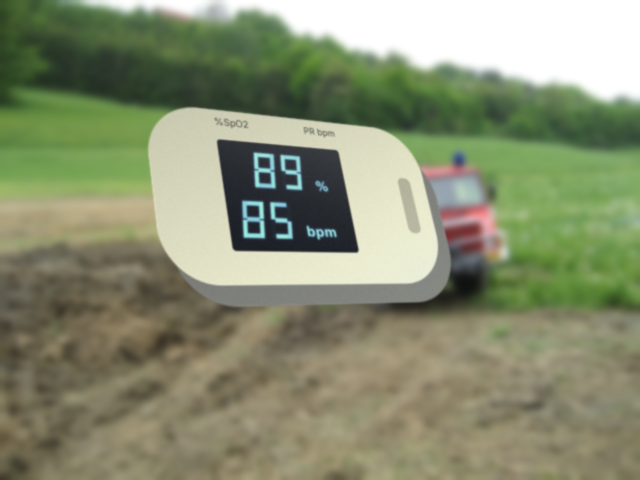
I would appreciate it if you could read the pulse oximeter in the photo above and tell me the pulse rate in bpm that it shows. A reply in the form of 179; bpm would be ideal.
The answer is 85; bpm
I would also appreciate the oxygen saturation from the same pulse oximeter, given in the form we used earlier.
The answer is 89; %
